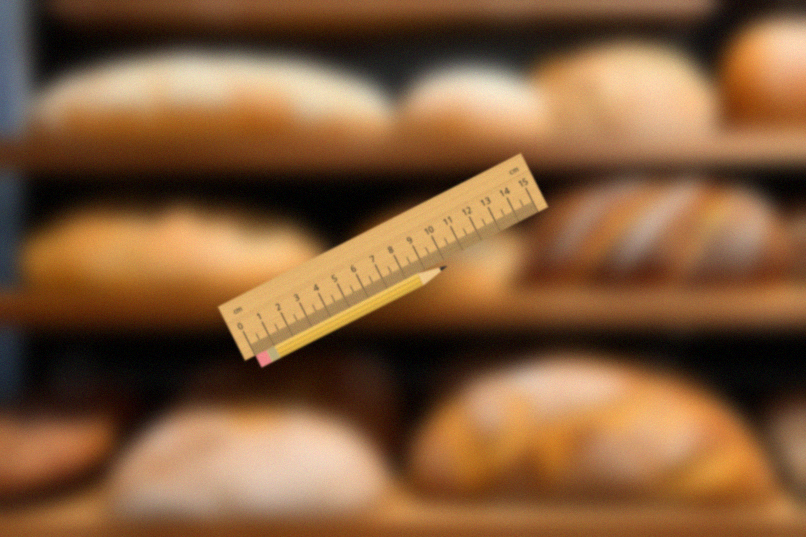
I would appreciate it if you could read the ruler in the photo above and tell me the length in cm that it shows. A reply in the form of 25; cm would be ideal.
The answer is 10; cm
